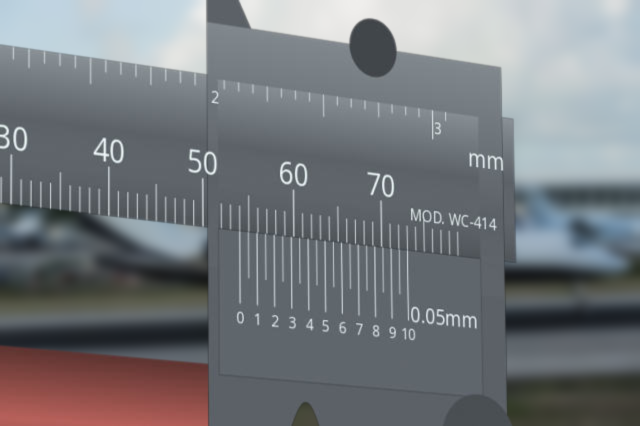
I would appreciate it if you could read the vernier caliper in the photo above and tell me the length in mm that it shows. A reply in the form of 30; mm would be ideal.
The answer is 54.0; mm
